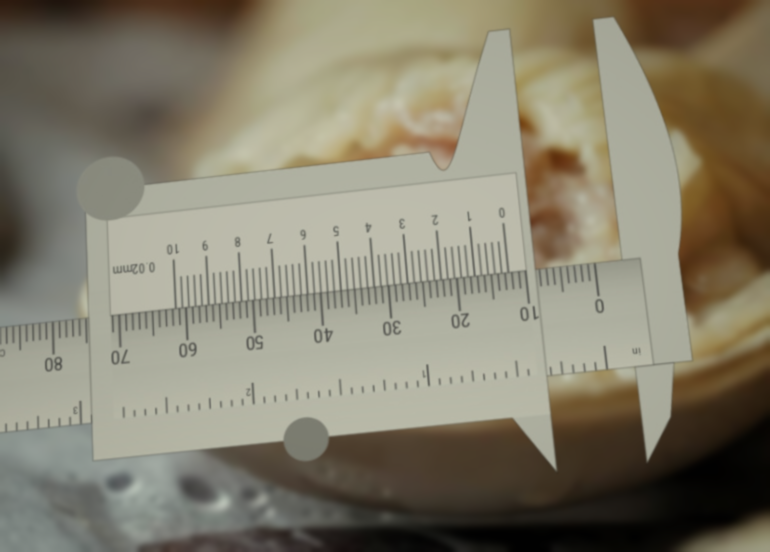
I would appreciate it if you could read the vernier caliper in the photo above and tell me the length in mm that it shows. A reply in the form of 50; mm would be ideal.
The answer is 12.5; mm
